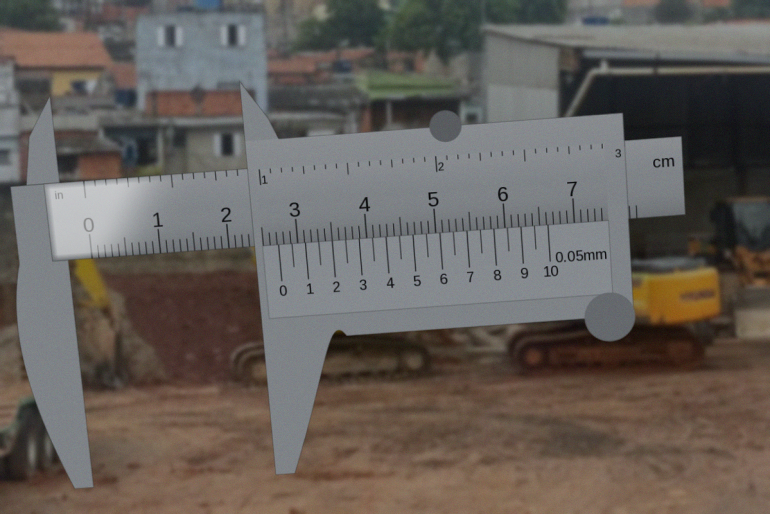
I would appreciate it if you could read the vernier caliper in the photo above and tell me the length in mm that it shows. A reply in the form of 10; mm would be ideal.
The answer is 27.2; mm
